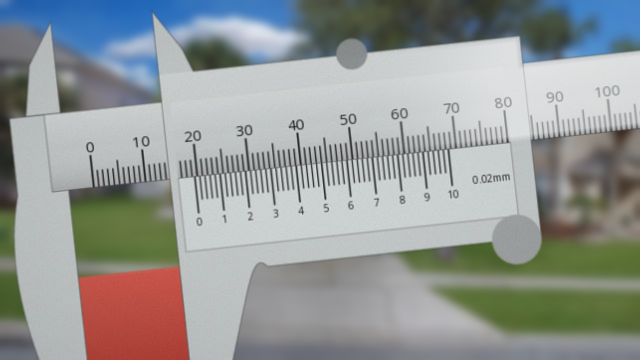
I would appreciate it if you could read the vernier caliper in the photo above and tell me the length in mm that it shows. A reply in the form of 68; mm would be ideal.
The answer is 19.5; mm
